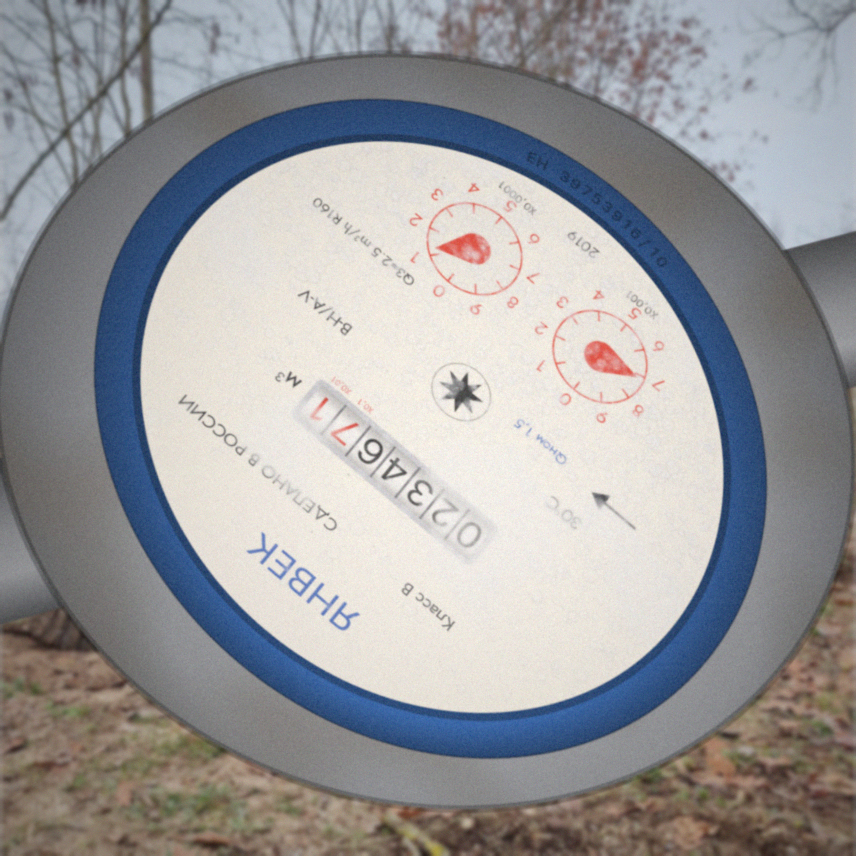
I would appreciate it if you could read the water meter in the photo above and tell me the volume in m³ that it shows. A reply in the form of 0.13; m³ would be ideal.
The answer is 2346.7171; m³
